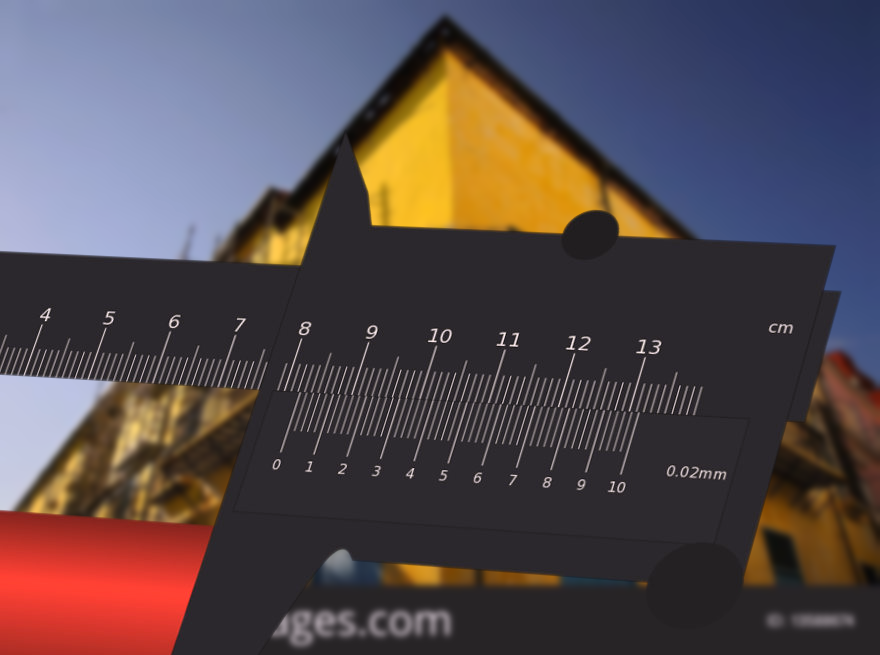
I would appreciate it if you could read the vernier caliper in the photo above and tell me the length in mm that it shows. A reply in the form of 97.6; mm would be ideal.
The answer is 82.4; mm
